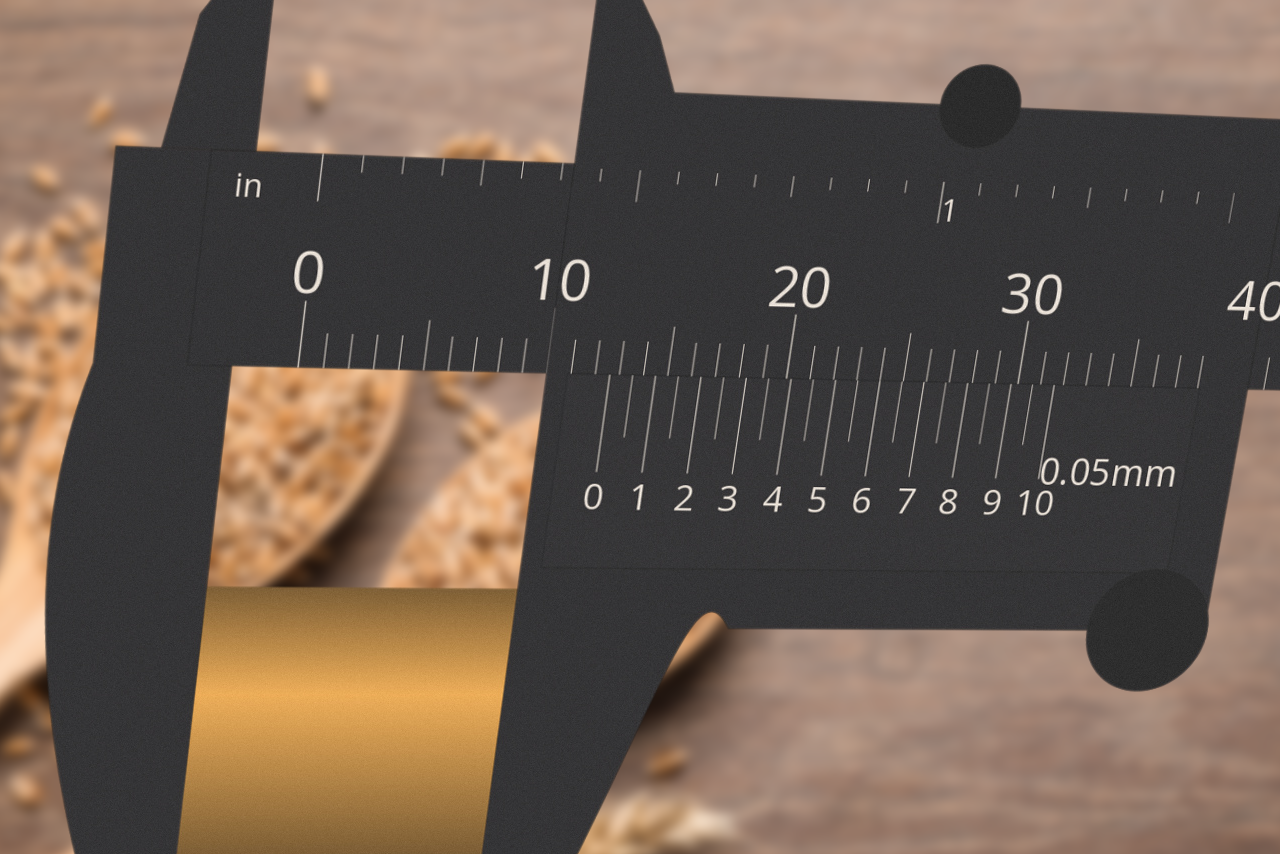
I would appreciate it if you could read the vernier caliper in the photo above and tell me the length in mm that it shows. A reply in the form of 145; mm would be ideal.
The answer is 12.6; mm
